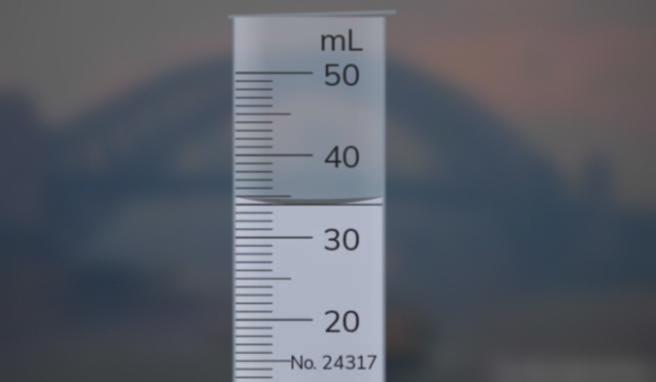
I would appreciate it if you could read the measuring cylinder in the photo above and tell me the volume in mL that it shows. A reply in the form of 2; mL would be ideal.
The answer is 34; mL
